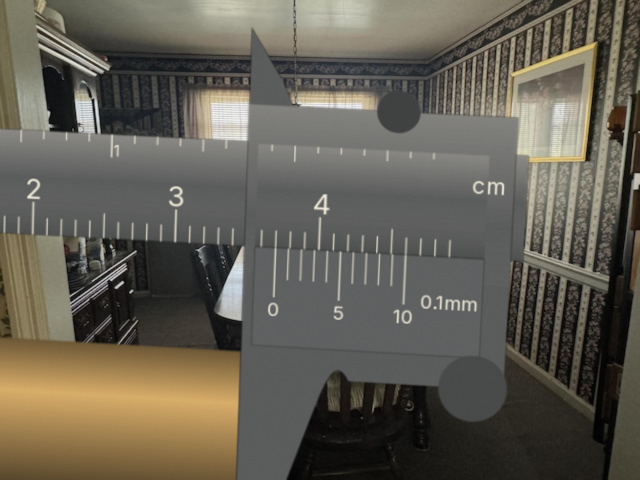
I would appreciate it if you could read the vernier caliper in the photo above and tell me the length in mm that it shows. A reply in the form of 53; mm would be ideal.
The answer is 37.0; mm
